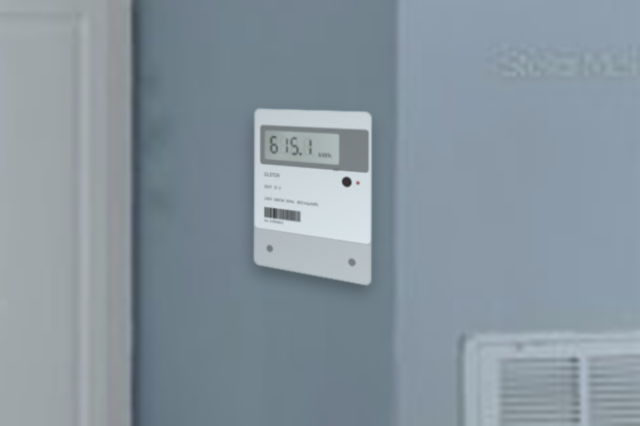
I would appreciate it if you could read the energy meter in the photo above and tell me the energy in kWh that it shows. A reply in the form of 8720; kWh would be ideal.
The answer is 615.1; kWh
